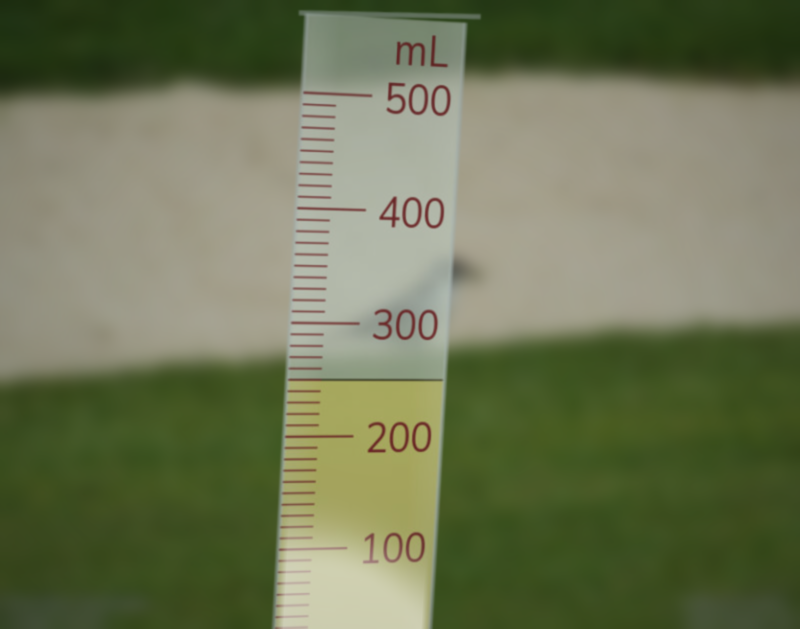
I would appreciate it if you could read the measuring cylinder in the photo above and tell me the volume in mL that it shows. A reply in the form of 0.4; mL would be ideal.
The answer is 250; mL
